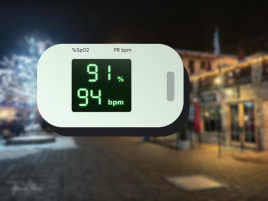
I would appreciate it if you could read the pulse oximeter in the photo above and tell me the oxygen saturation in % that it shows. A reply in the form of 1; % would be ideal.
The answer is 91; %
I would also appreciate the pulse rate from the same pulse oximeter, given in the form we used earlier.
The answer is 94; bpm
